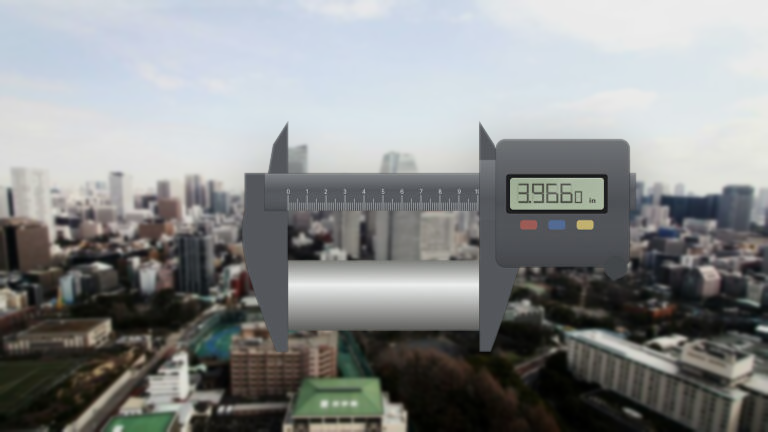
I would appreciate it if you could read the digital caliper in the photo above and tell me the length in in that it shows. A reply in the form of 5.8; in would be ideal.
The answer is 3.9660; in
